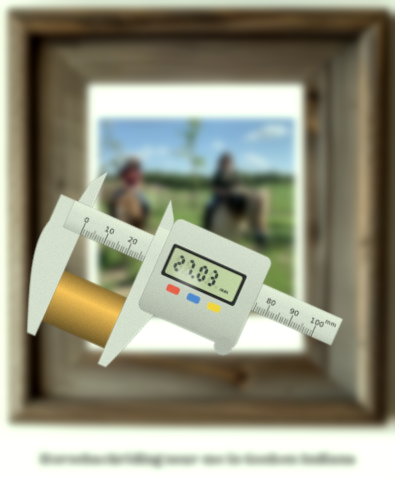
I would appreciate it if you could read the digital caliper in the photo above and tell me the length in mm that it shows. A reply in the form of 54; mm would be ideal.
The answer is 27.03; mm
